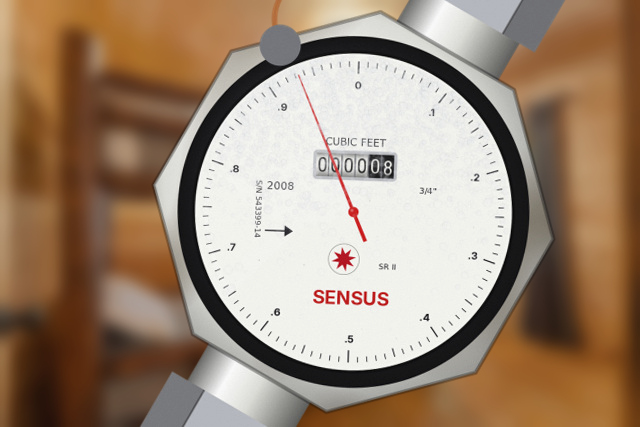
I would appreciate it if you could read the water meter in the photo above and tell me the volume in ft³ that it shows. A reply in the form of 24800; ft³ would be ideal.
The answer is 7.93; ft³
